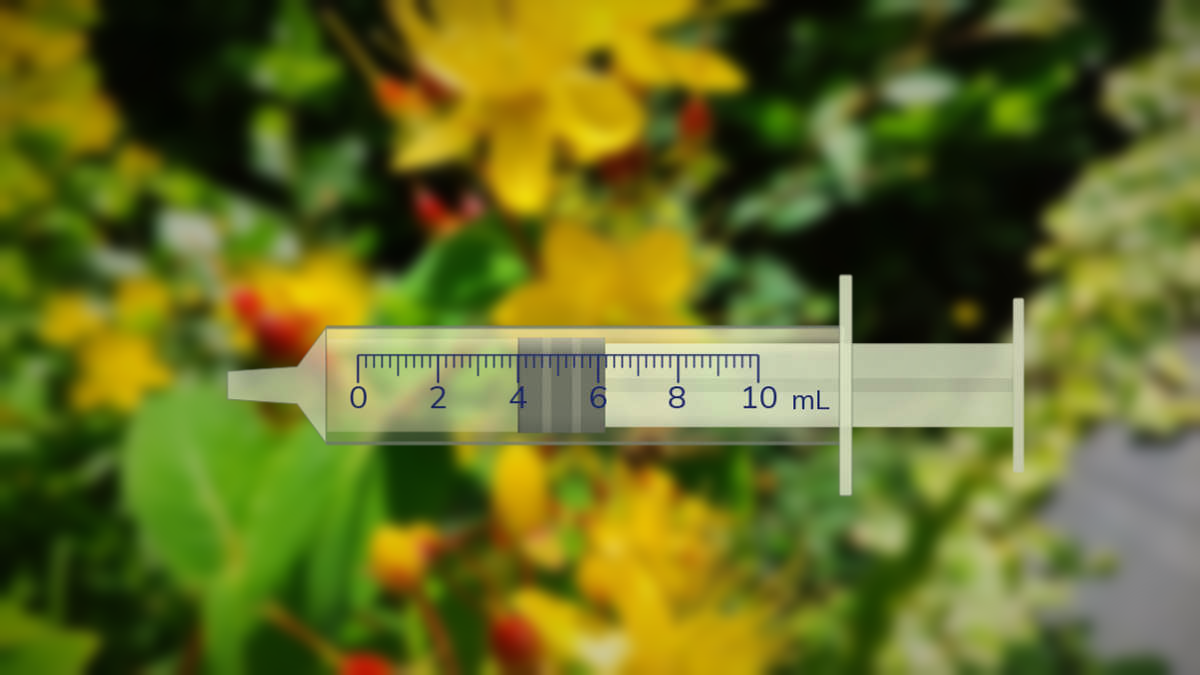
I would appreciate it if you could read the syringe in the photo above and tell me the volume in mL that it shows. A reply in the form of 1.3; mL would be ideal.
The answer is 4; mL
